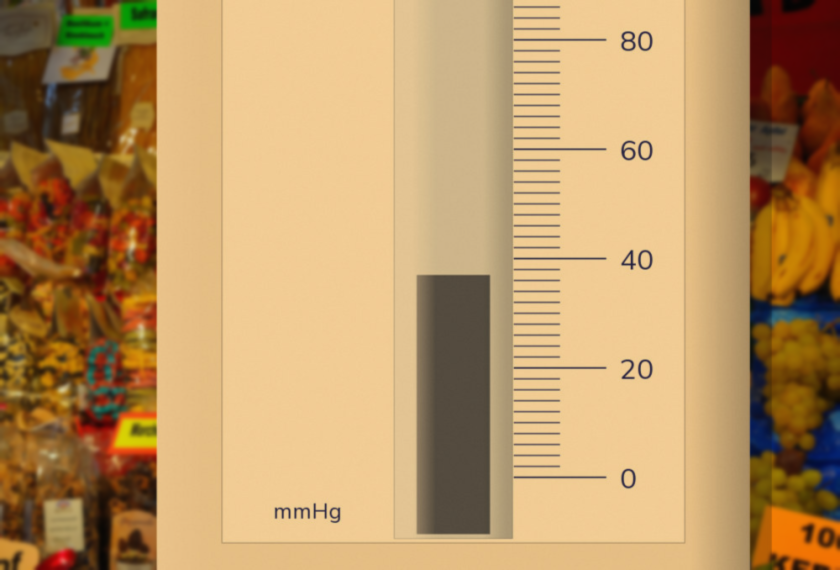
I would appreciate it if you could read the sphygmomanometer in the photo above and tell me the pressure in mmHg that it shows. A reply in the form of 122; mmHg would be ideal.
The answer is 37; mmHg
